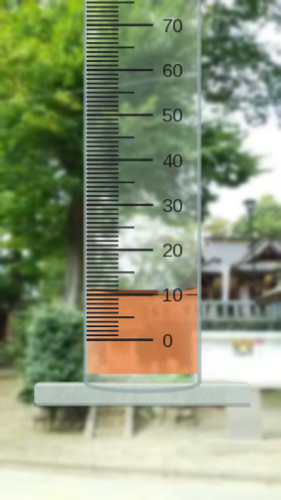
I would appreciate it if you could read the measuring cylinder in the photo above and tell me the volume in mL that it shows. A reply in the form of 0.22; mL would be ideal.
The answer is 10; mL
